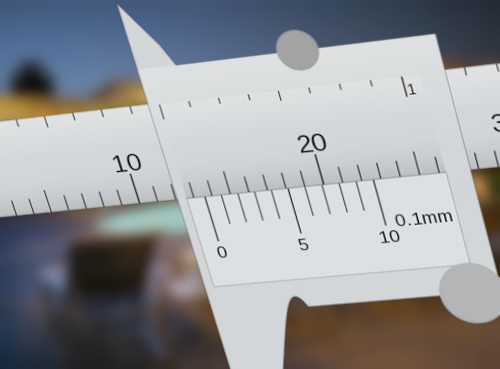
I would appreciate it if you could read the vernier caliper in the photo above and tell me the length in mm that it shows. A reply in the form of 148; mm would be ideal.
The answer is 13.6; mm
